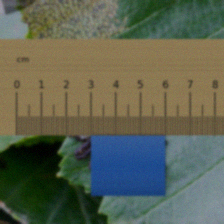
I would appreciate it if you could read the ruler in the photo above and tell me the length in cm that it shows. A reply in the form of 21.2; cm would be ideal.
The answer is 3; cm
